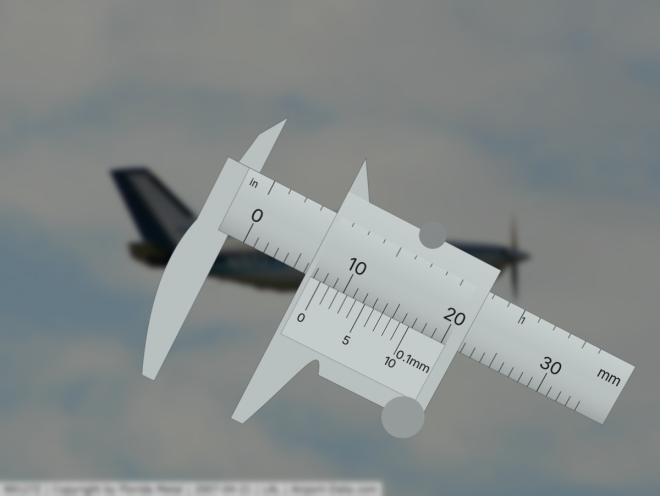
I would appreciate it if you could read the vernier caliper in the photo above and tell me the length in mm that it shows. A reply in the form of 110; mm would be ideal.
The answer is 7.7; mm
